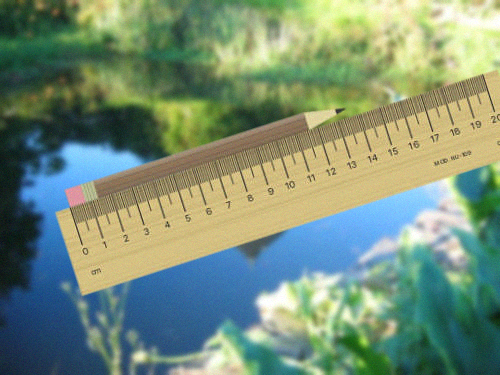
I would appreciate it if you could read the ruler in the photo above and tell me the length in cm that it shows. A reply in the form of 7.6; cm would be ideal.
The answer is 13.5; cm
